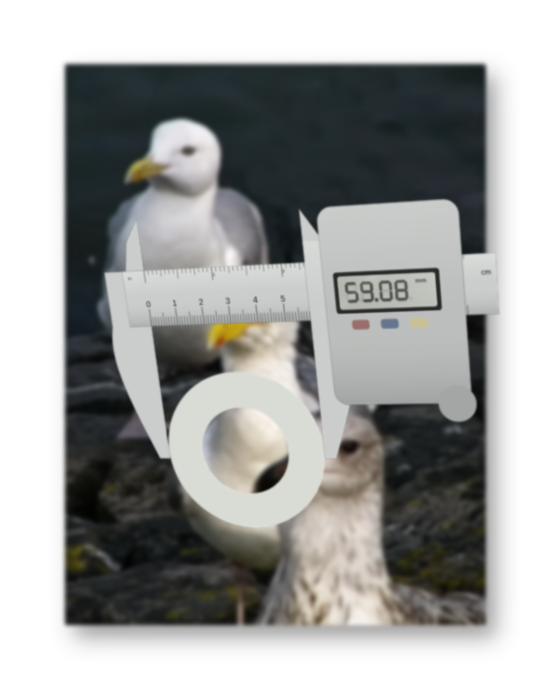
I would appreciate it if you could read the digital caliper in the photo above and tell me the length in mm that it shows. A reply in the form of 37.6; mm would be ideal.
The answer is 59.08; mm
